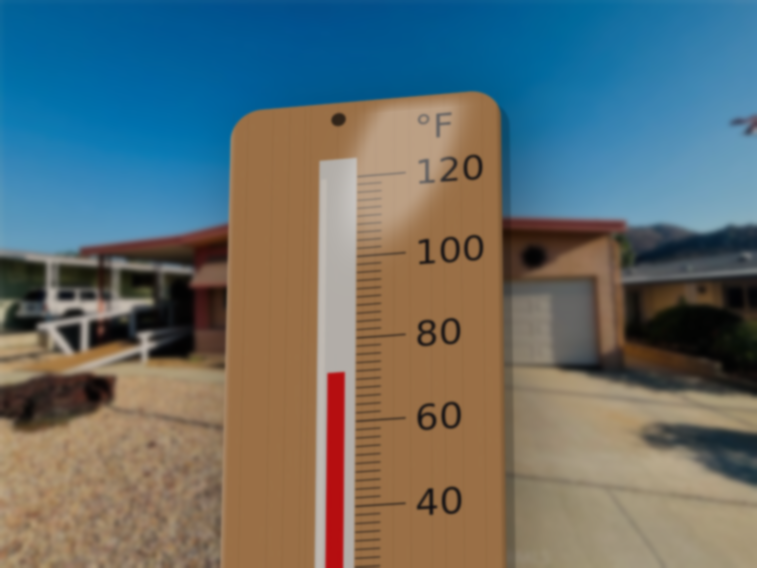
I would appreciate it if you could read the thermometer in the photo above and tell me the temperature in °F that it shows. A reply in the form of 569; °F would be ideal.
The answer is 72; °F
